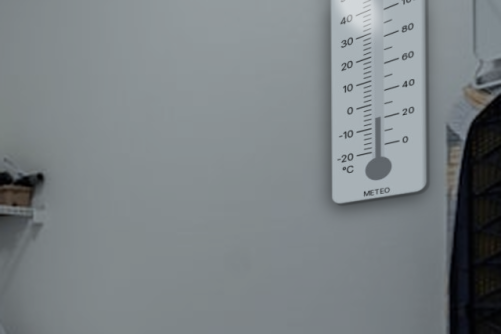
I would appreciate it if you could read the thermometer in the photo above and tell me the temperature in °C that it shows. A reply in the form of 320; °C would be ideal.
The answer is -6; °C
